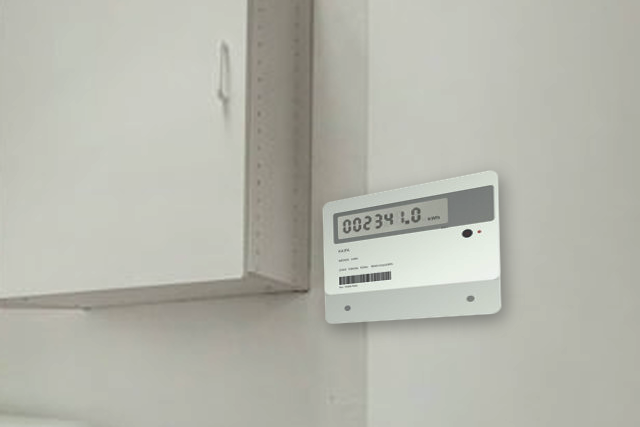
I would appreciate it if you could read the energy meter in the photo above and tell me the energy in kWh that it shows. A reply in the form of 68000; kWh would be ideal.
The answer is 2341.0; kWh
